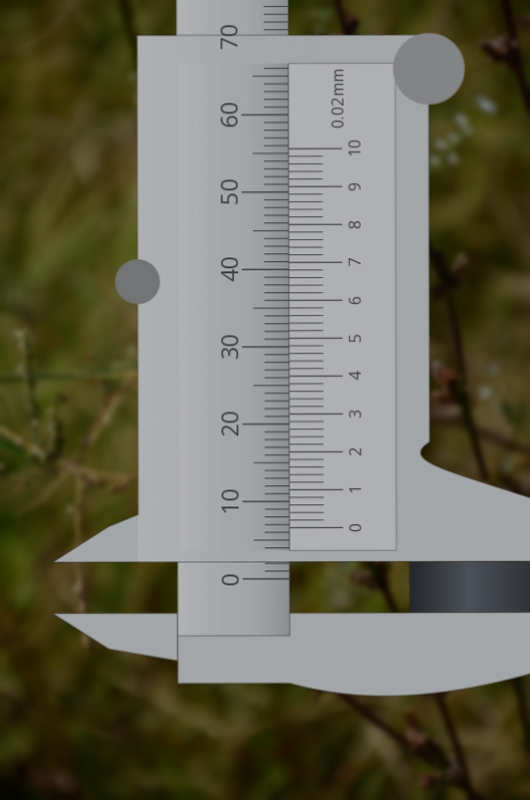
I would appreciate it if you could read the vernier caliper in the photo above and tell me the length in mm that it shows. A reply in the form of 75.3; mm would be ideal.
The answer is 6.6; mm
